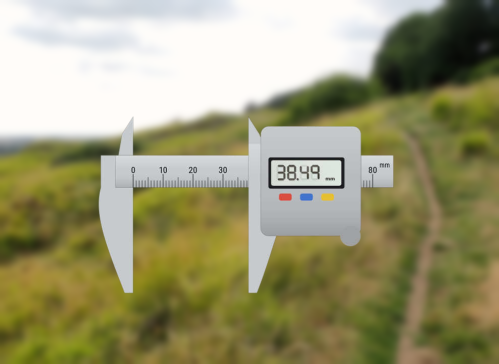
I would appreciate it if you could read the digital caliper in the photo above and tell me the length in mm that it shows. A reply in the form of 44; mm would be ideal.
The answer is 38.49; mm
